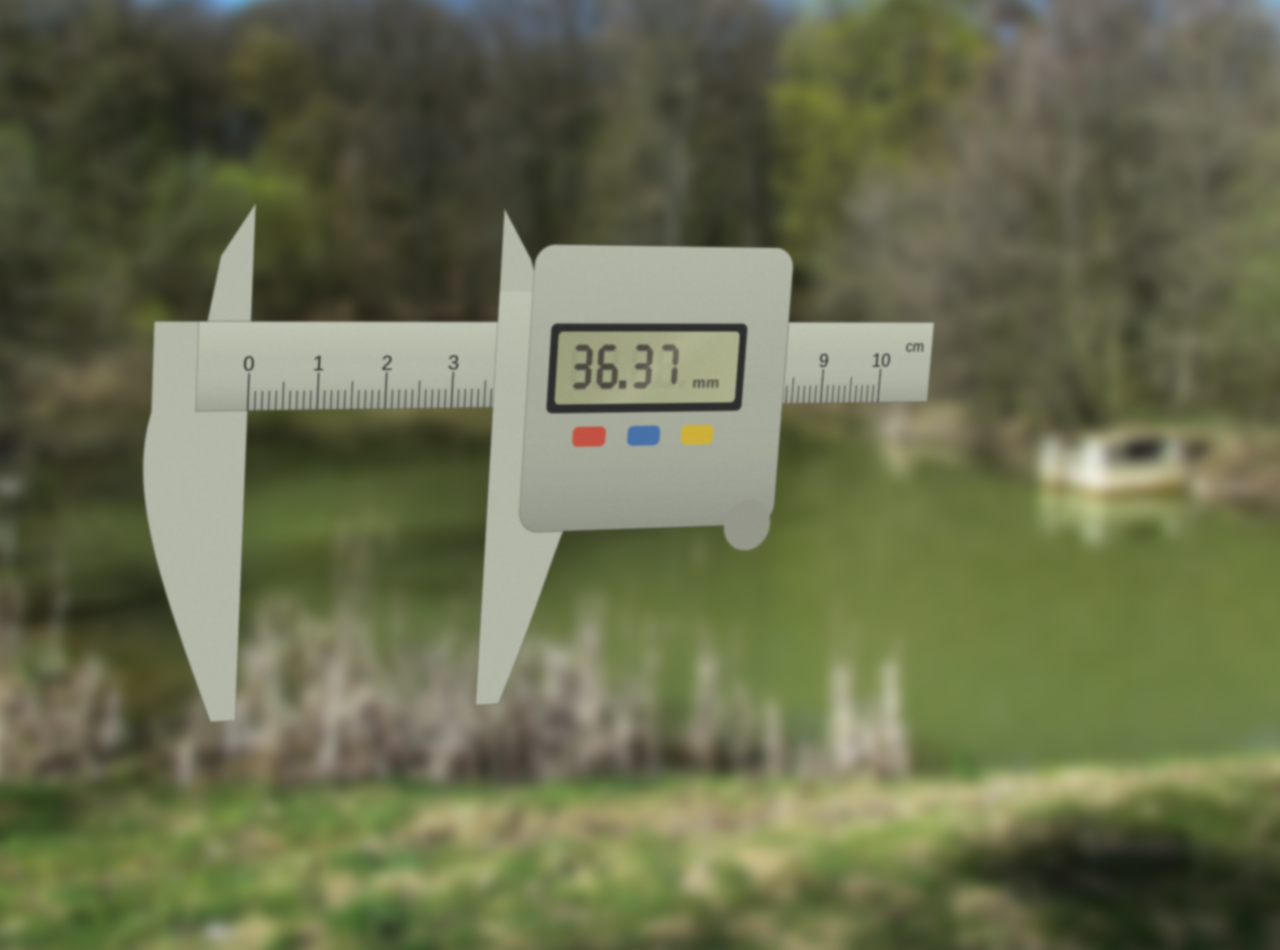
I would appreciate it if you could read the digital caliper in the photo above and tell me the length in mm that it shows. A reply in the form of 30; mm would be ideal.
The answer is 36.37; mm
